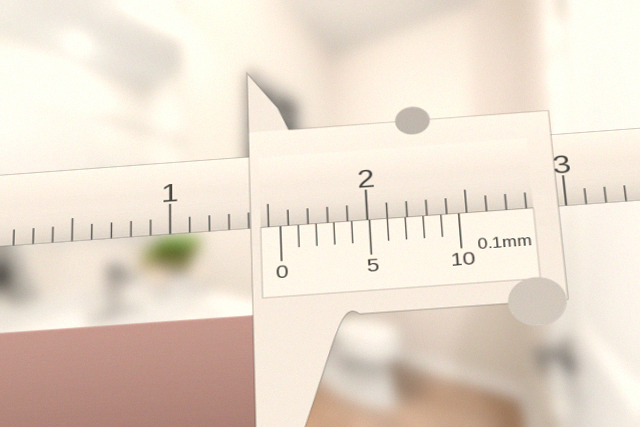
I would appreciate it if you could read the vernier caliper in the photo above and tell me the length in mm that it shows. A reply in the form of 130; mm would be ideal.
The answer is 15.6; mm
